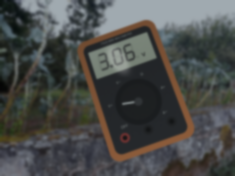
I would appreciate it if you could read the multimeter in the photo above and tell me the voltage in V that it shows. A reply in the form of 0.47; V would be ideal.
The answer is 3.06; V
